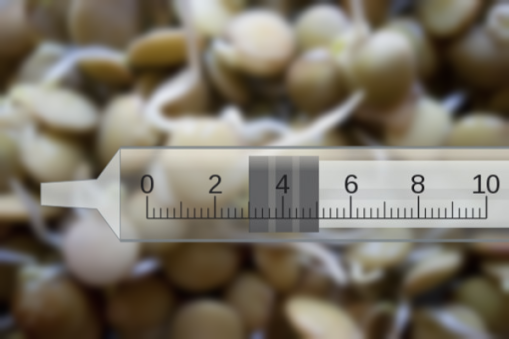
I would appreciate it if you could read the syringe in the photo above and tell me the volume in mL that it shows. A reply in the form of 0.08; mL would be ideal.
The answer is 3; mL
